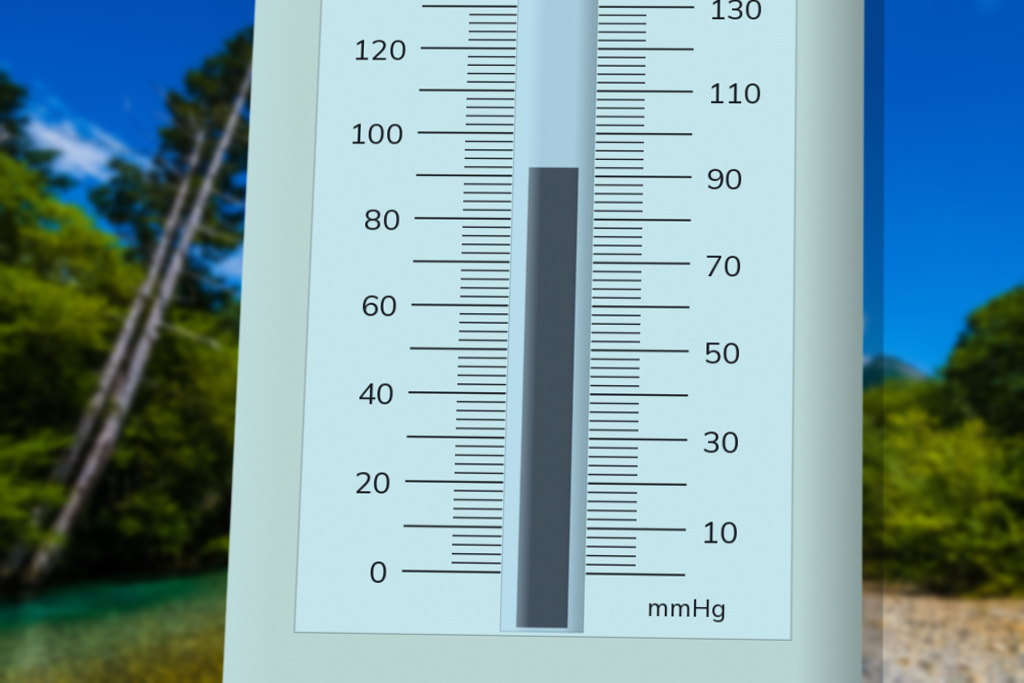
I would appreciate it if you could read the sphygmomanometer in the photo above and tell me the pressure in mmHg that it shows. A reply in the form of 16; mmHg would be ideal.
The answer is 92; mmHg
